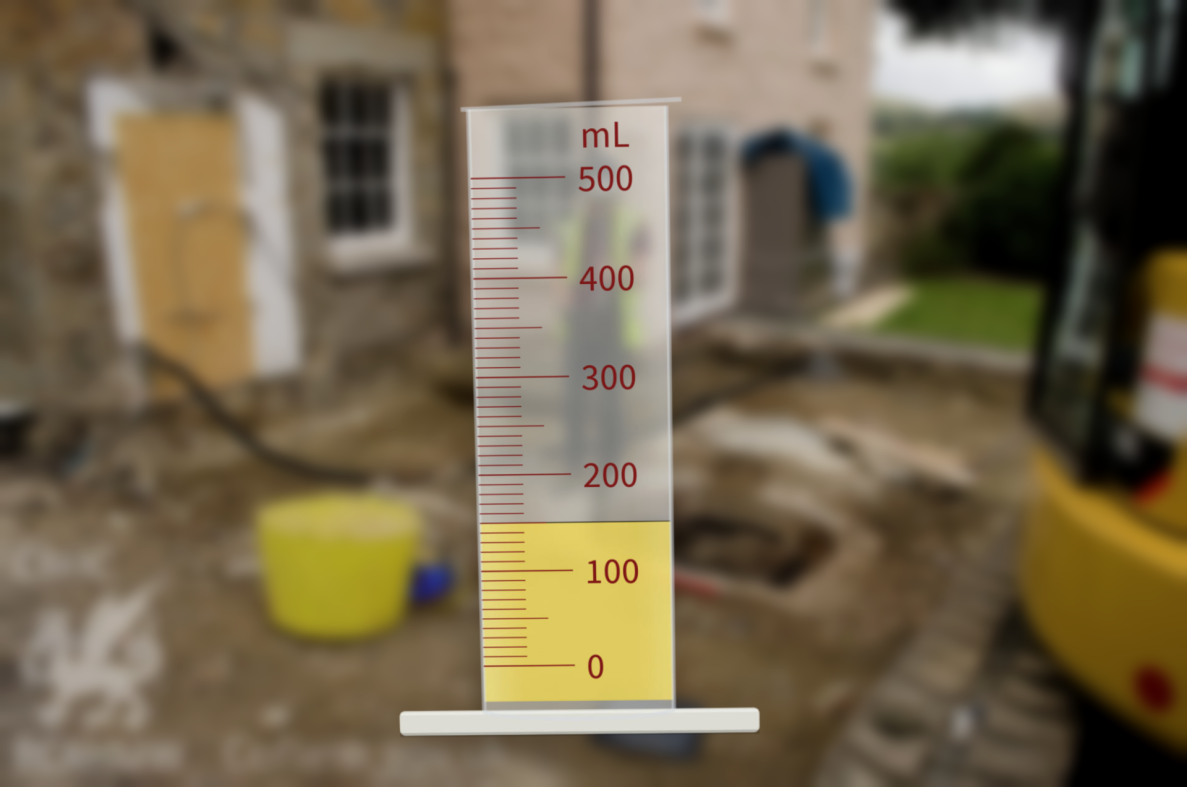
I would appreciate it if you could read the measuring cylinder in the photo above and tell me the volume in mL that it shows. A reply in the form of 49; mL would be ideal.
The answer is 150; mL
